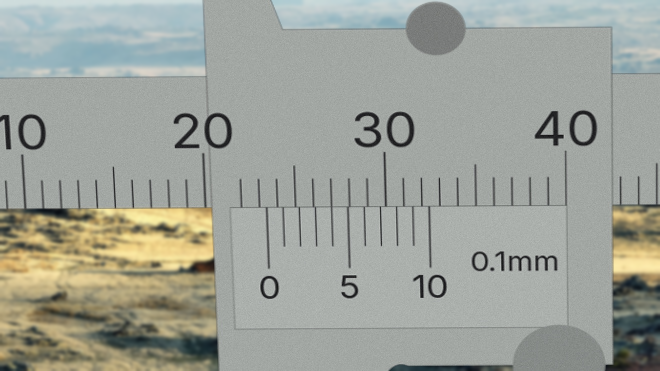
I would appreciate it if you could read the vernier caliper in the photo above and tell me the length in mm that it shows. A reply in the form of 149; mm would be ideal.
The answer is 23.4; mm
